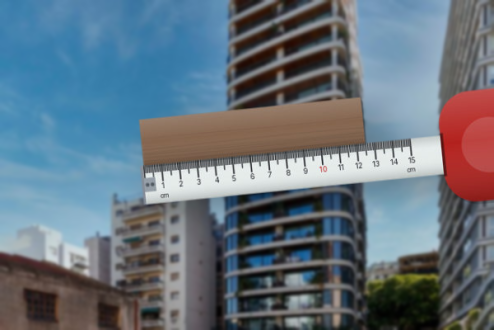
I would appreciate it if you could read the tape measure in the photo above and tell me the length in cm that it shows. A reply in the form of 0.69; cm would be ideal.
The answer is 12.5; cm
